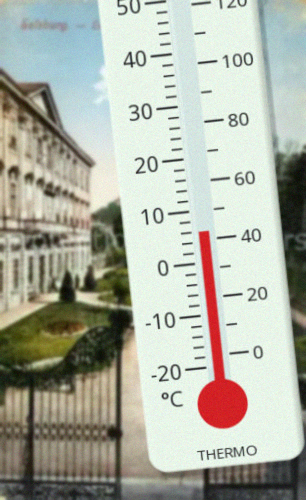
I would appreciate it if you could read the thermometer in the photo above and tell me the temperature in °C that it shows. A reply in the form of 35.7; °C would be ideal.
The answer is 6; °C
